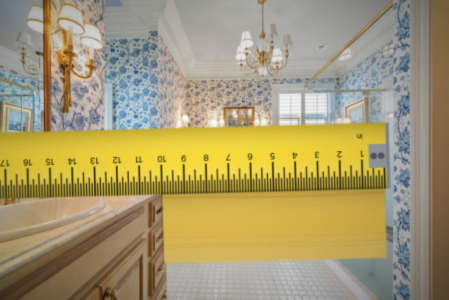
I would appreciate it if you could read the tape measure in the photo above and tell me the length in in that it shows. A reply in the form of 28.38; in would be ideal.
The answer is 10; in
